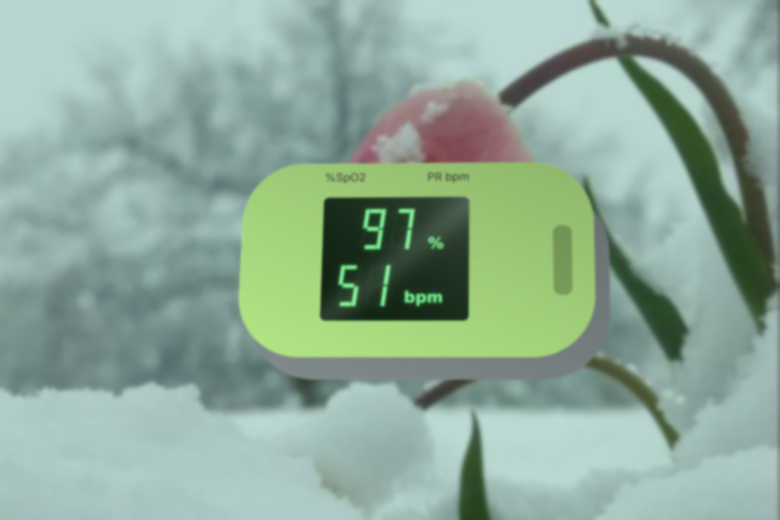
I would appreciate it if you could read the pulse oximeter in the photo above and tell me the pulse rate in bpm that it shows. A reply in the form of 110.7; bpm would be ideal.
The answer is 51; bpm
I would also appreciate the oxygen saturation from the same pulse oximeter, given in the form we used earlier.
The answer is 97; %
